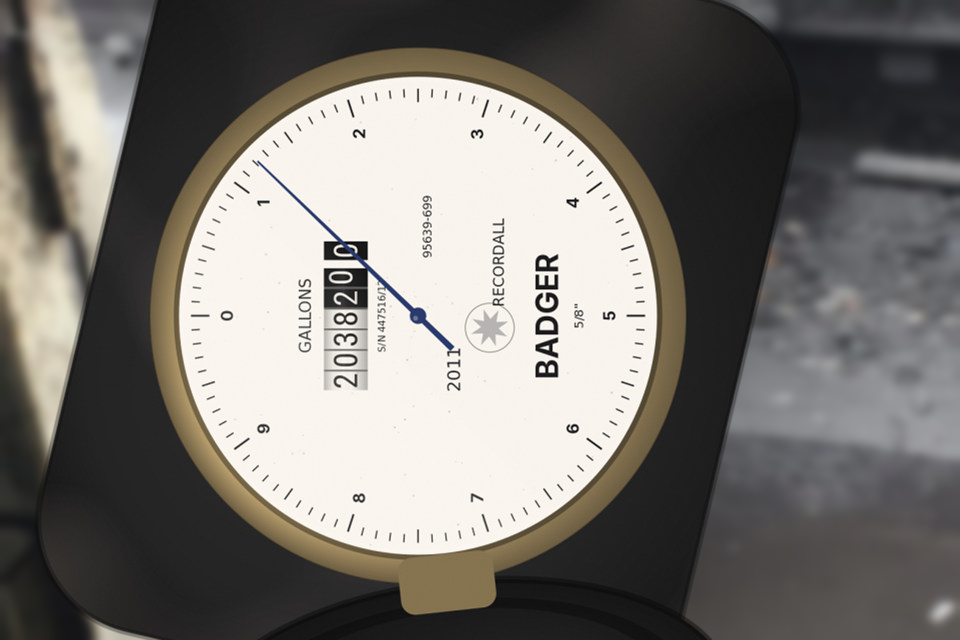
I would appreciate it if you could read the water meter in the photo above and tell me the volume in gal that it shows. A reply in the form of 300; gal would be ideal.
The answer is 2038201.2; gal
